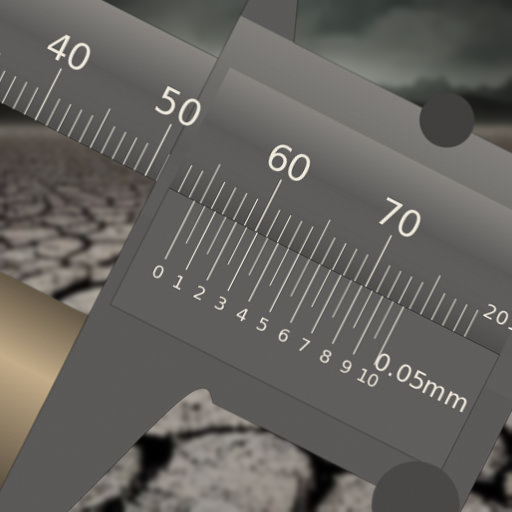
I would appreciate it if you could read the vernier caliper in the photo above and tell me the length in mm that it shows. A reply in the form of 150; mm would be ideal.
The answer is 54.5; mm
